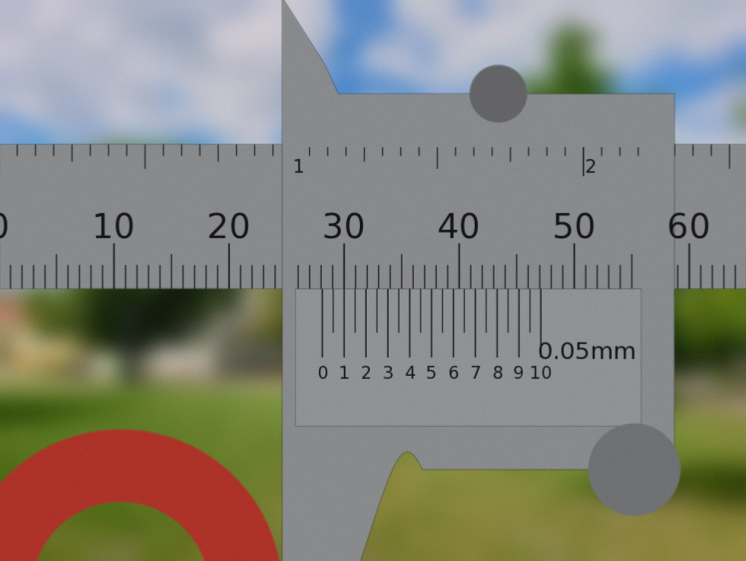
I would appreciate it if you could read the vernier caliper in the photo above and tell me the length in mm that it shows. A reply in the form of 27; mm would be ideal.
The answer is 28.1; mm
